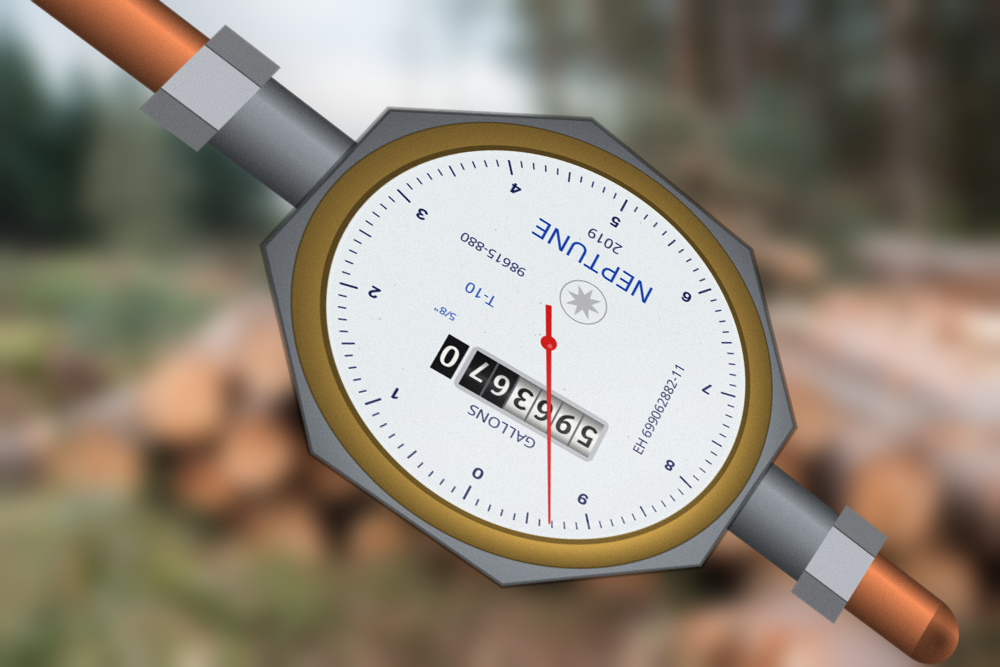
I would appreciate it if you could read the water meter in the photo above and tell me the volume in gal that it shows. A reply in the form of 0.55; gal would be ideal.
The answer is 5963669.3; gal
